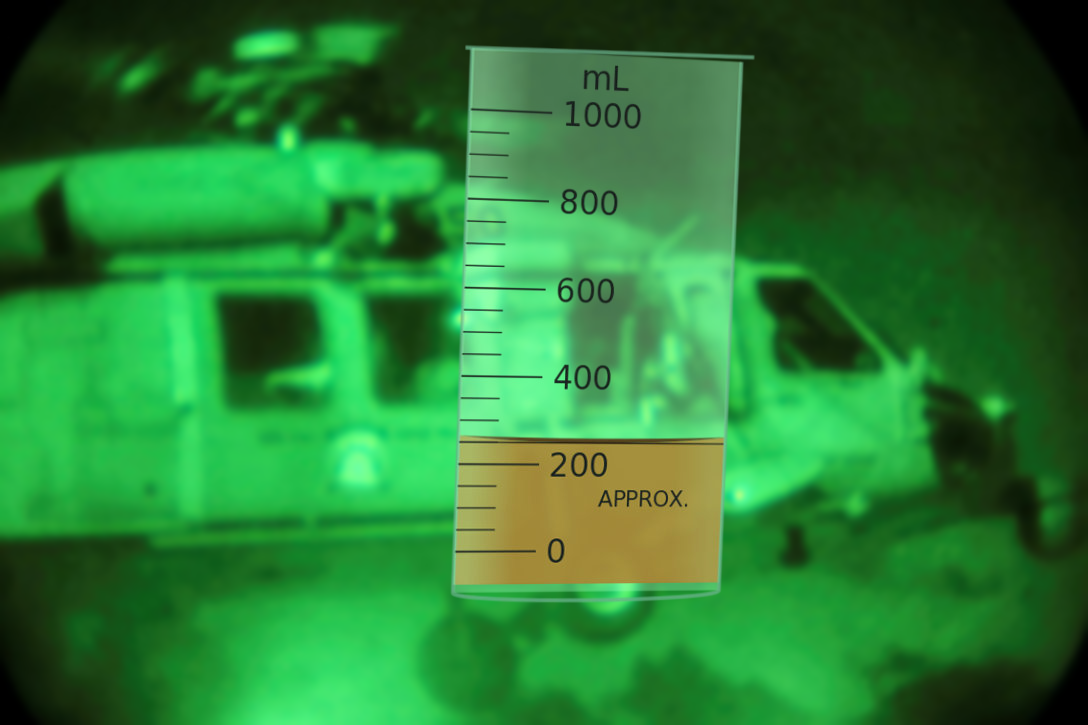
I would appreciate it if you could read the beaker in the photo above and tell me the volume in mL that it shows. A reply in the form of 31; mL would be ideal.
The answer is 250; mL
